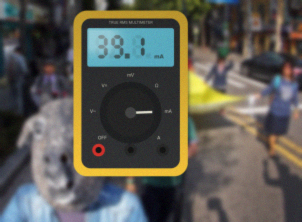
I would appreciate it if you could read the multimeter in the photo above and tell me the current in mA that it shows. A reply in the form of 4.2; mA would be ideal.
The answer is 39.1; mA
